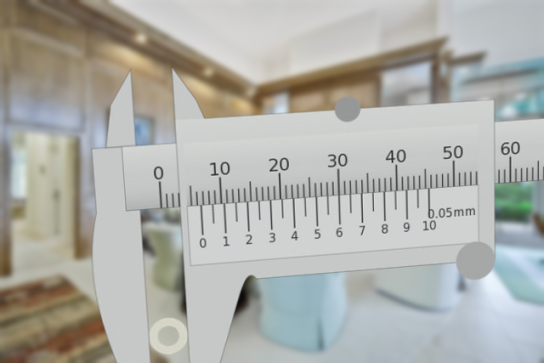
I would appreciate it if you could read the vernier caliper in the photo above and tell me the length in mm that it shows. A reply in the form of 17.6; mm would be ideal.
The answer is 6.6; mm
